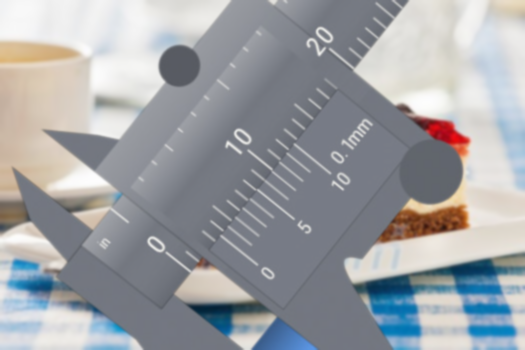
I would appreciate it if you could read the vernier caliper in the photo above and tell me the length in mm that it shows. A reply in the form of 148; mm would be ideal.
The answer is 3.6; mm
